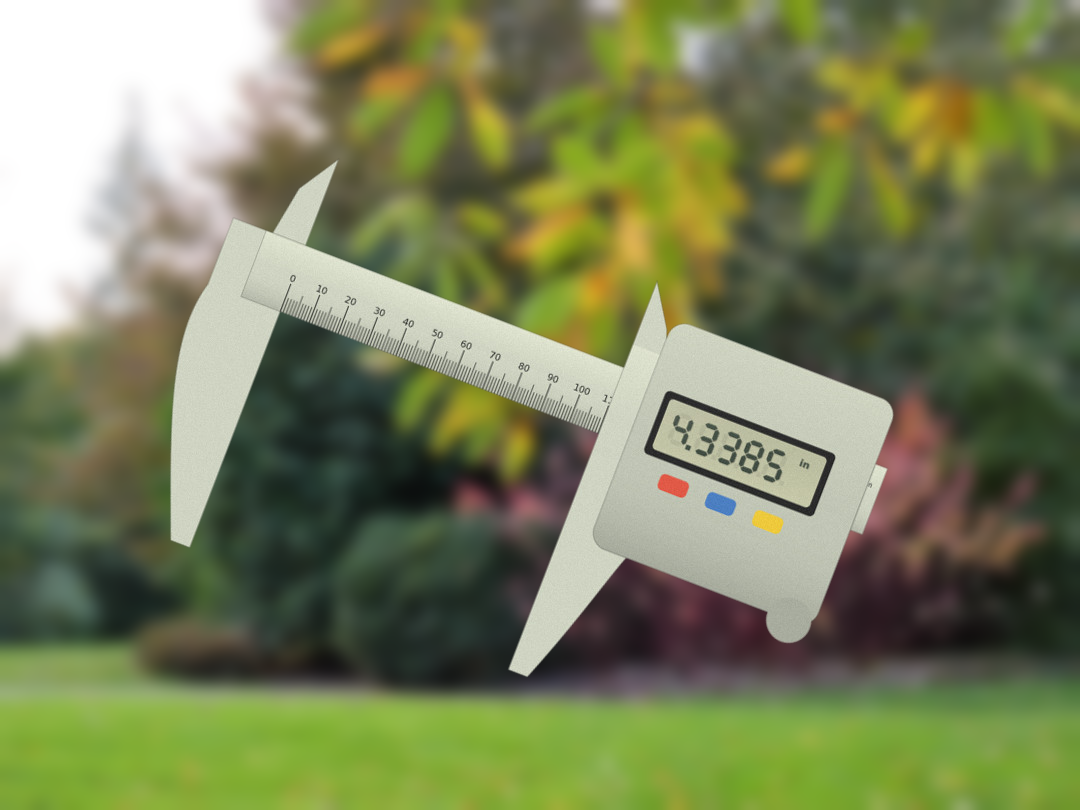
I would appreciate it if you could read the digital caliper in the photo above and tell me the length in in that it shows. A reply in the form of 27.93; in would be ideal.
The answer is 4.3385; in
